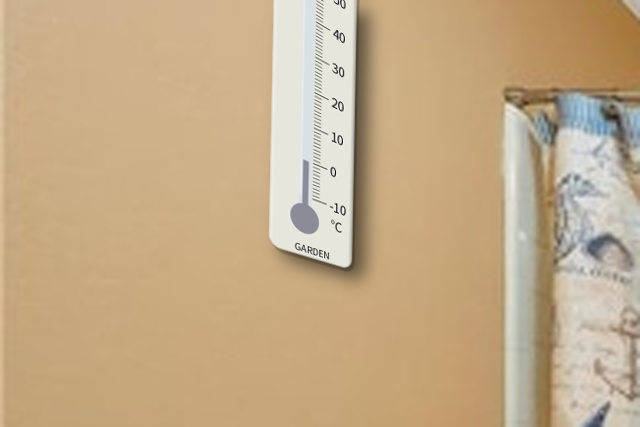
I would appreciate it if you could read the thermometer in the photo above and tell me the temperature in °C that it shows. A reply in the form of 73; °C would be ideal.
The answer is 0; °C
